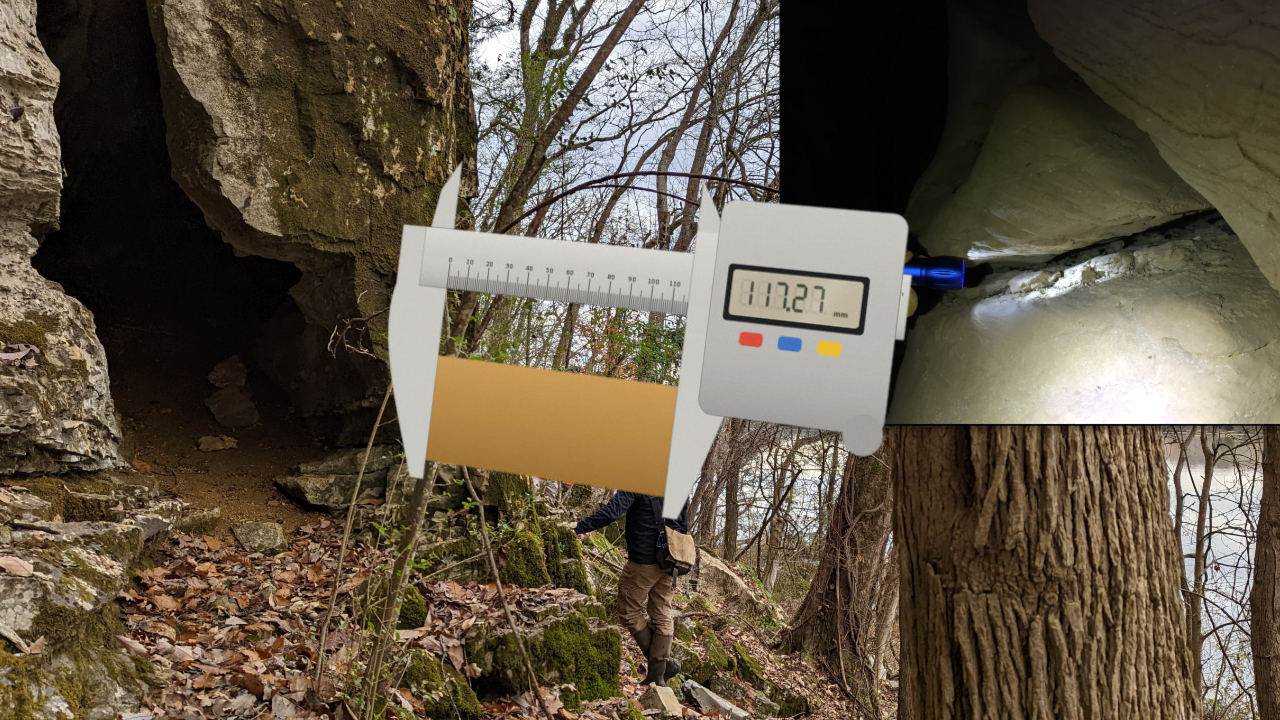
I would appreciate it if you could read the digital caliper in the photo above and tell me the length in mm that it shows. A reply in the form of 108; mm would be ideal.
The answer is 117.27; mm
